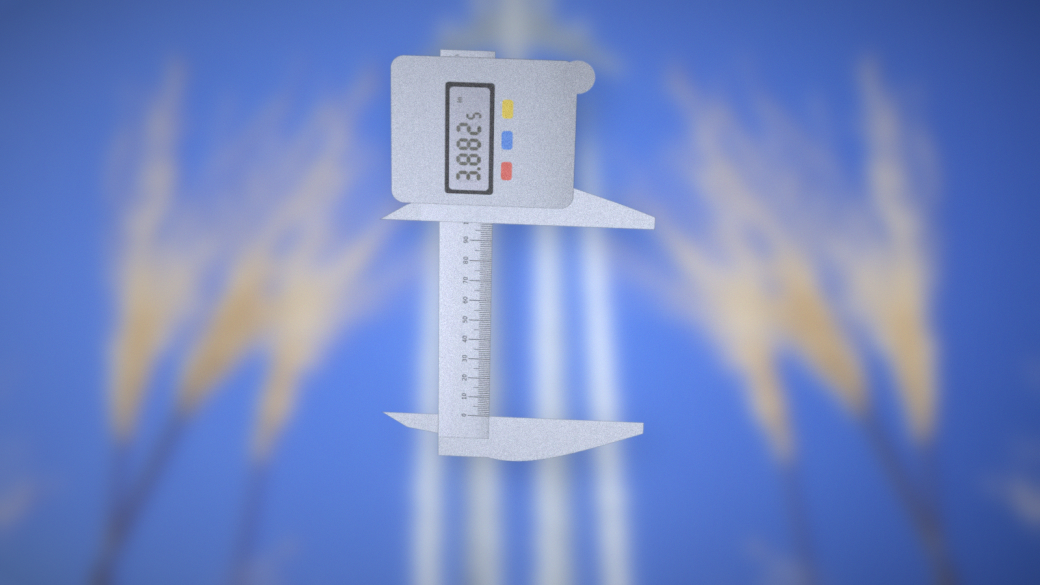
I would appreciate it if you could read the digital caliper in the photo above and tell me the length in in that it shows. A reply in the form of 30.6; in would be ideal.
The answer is 3.8825; in
